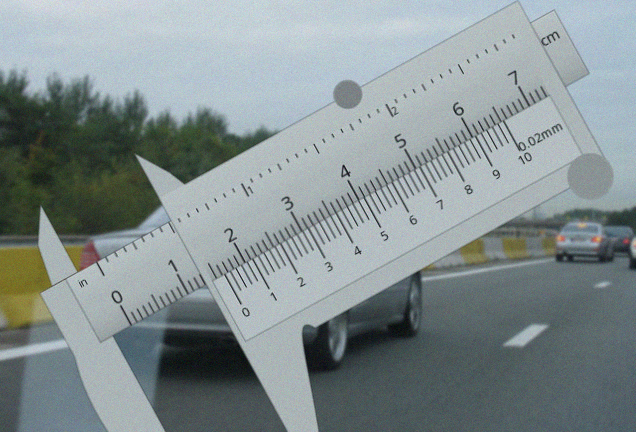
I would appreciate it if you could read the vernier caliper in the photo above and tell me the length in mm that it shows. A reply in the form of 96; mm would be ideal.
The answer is 16.4; mm
